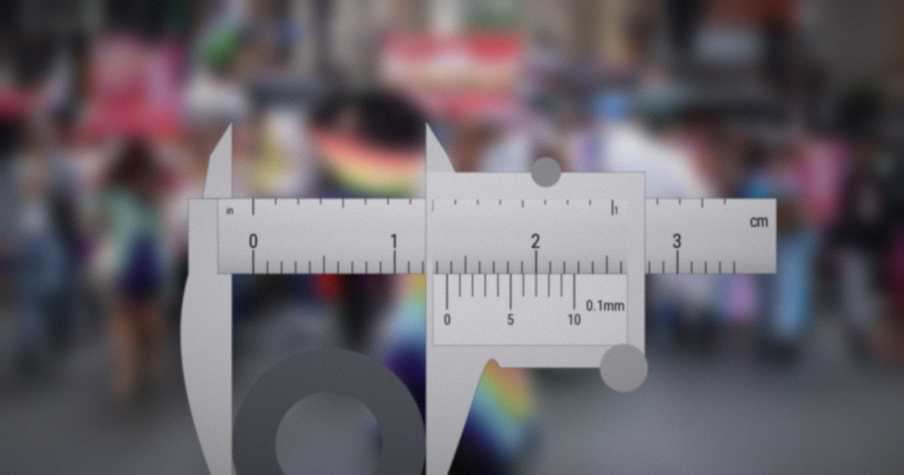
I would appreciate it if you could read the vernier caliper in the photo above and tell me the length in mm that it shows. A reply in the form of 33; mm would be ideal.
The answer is 13.7; mm
